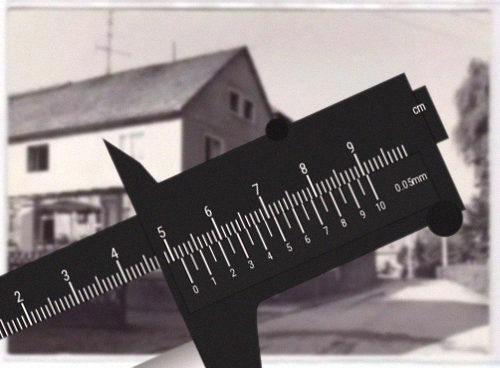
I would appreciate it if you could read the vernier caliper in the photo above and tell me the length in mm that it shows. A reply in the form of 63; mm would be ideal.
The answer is 51.5; mm
